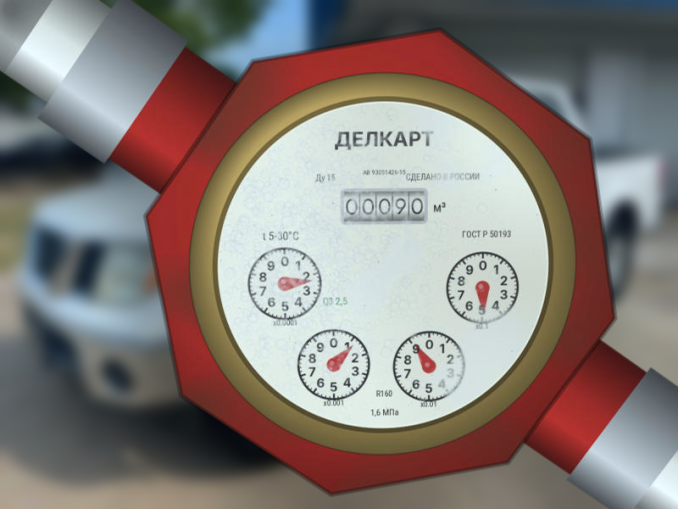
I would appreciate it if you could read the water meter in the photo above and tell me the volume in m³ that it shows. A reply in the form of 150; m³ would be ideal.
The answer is 90.4912; m³
